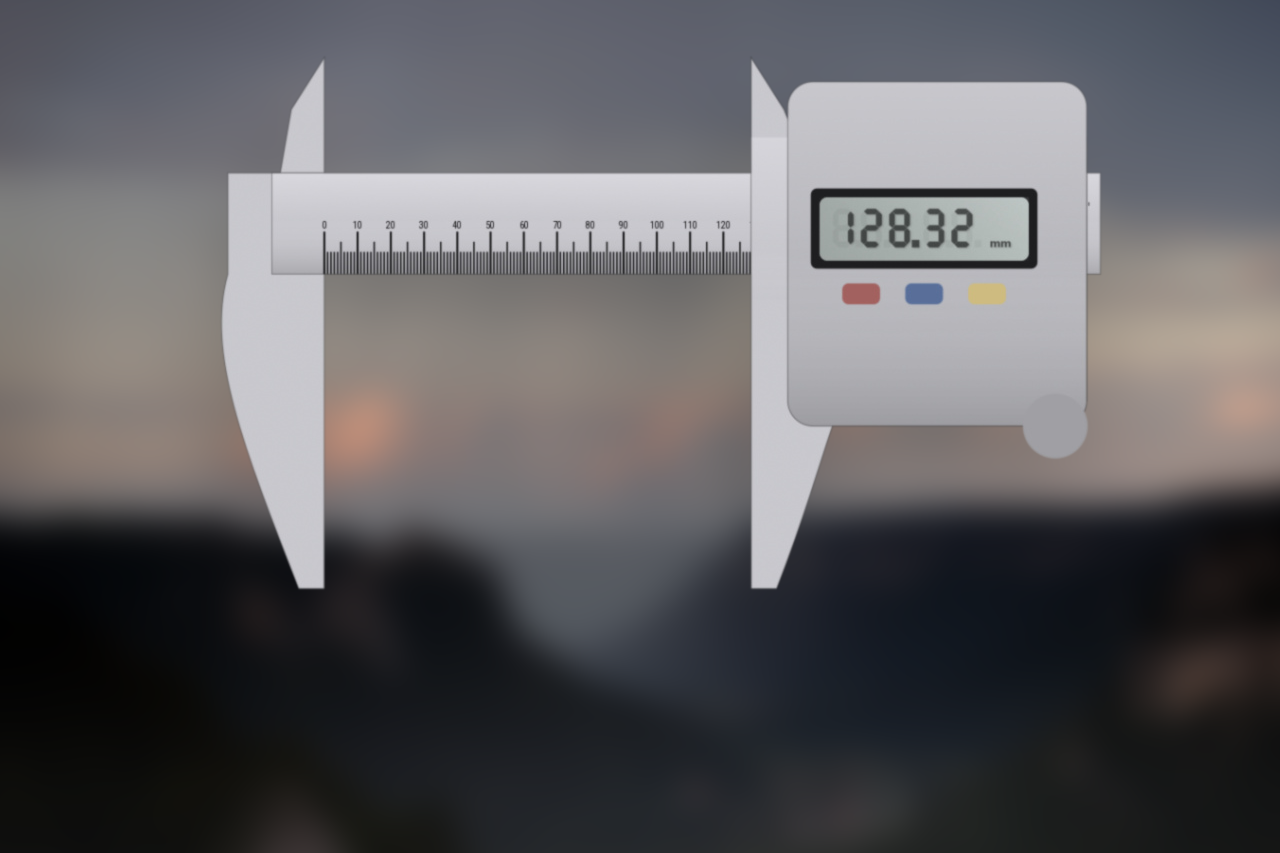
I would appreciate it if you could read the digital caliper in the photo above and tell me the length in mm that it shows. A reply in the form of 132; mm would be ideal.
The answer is 128.32; mm
